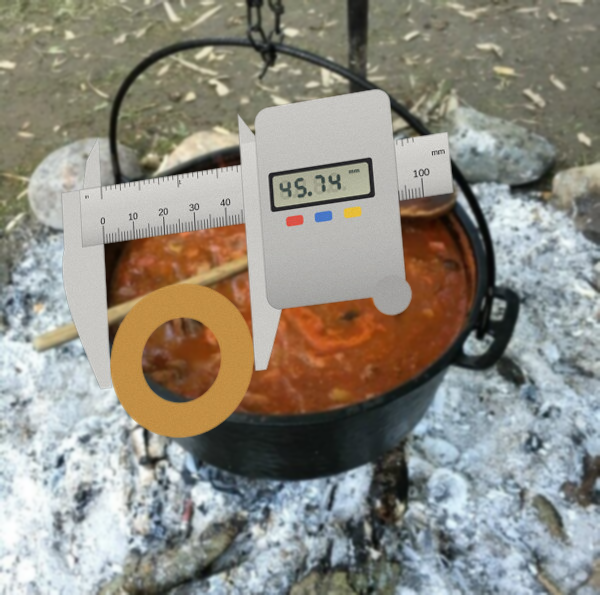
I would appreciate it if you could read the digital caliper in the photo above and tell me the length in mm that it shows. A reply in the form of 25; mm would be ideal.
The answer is 45.74; mm
